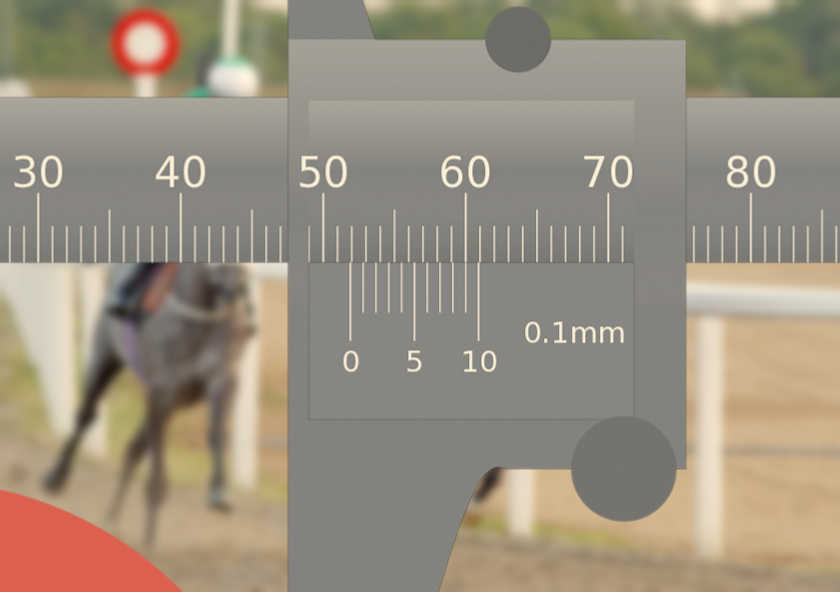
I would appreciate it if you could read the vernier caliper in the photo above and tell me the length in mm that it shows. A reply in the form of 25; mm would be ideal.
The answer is 51.9; mm
